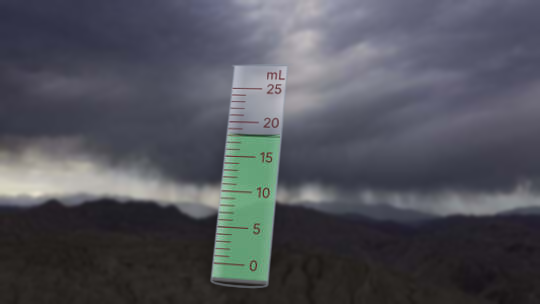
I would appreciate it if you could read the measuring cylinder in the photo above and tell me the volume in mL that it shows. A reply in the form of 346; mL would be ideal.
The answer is 18; mL
